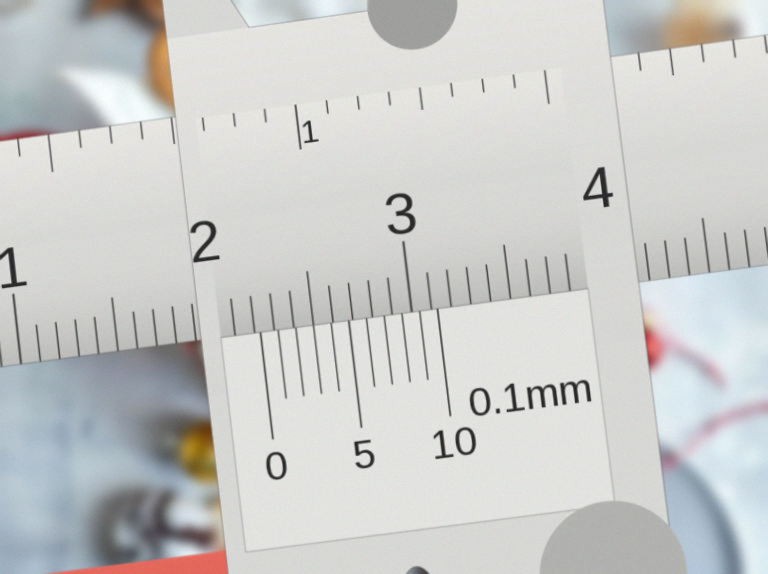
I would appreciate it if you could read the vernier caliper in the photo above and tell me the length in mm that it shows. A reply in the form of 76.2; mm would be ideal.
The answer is 22.3; mm
